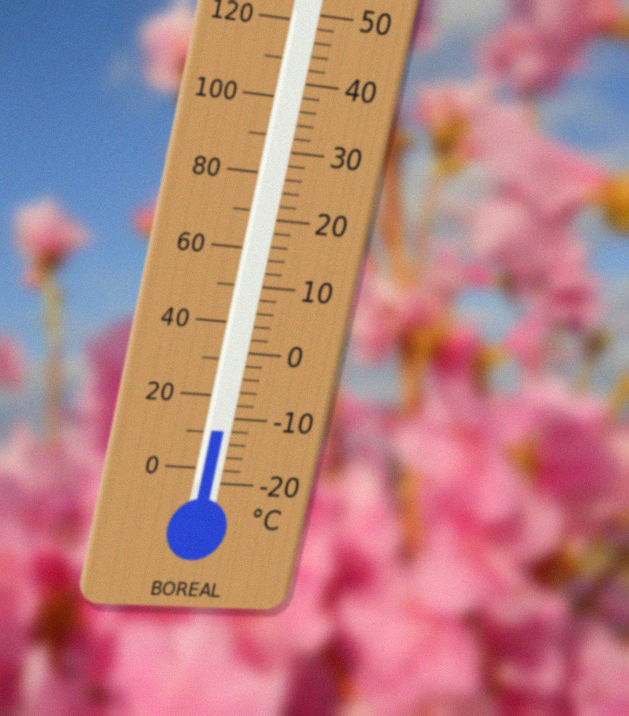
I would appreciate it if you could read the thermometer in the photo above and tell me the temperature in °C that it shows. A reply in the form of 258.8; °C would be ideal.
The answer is -12; °C
